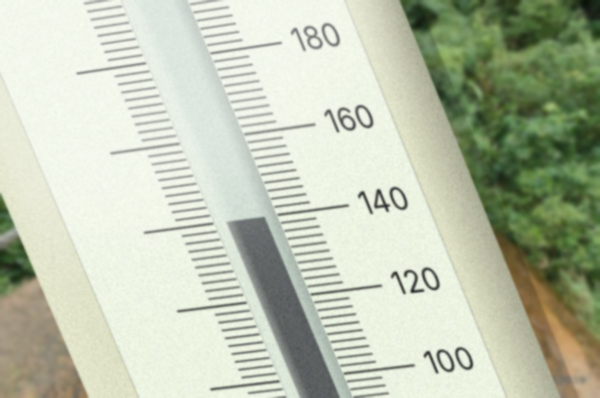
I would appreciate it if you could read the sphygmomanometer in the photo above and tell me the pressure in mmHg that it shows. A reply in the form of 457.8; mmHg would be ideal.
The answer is 140; mmHg
